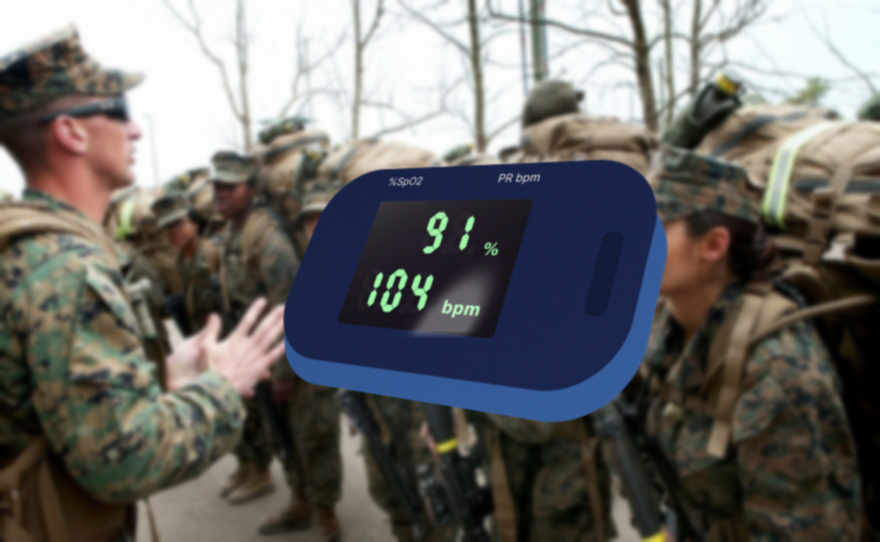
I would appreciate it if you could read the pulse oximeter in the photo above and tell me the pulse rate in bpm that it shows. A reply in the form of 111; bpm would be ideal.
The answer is 104; bpm
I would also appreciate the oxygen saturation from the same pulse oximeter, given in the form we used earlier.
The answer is 91; %
